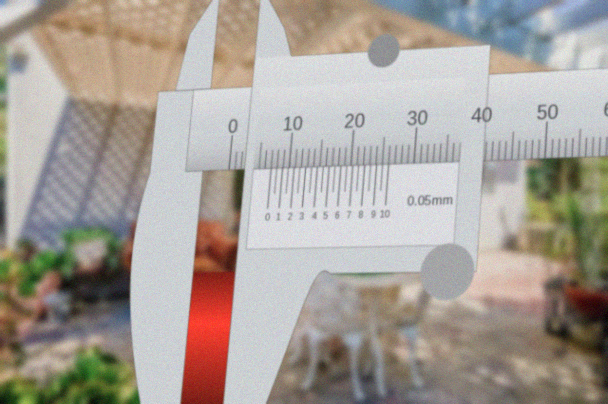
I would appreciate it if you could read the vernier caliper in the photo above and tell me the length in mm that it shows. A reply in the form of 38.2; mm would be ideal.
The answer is 7.0; mm
